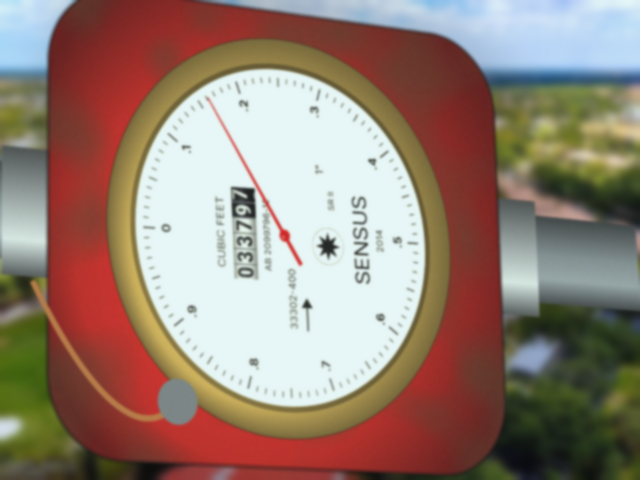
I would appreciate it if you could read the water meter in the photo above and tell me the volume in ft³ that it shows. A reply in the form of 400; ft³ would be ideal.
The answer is 33797.16; ft³
